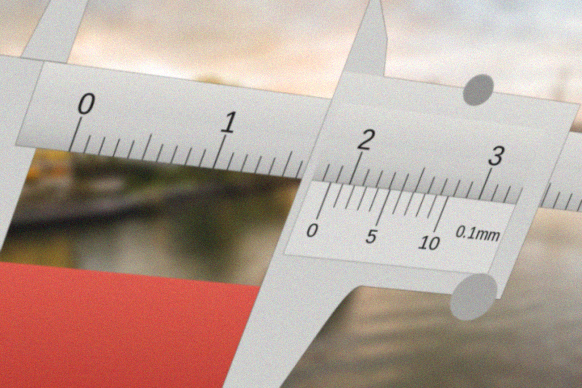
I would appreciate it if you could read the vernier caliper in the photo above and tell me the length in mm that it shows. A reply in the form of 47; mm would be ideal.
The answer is 18.6; mm
